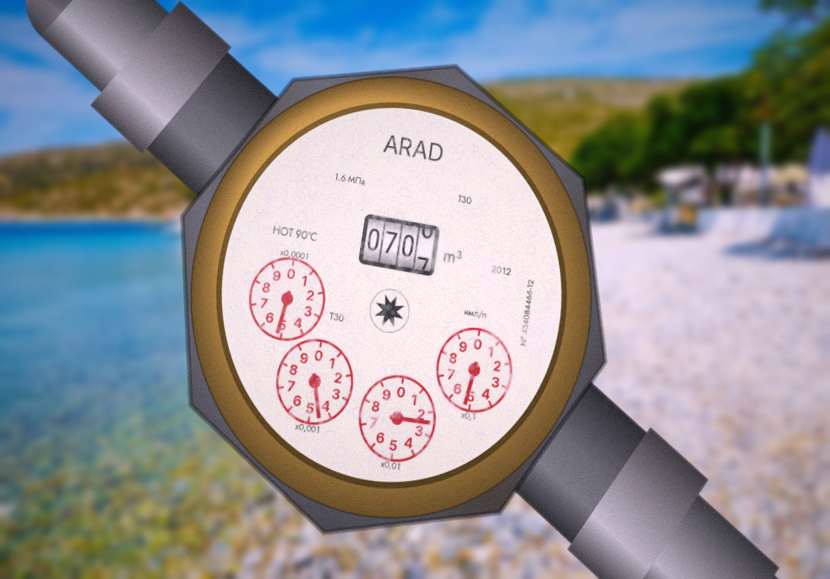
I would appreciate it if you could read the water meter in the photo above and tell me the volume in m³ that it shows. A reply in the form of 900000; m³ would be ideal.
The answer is 706.5245; m³
